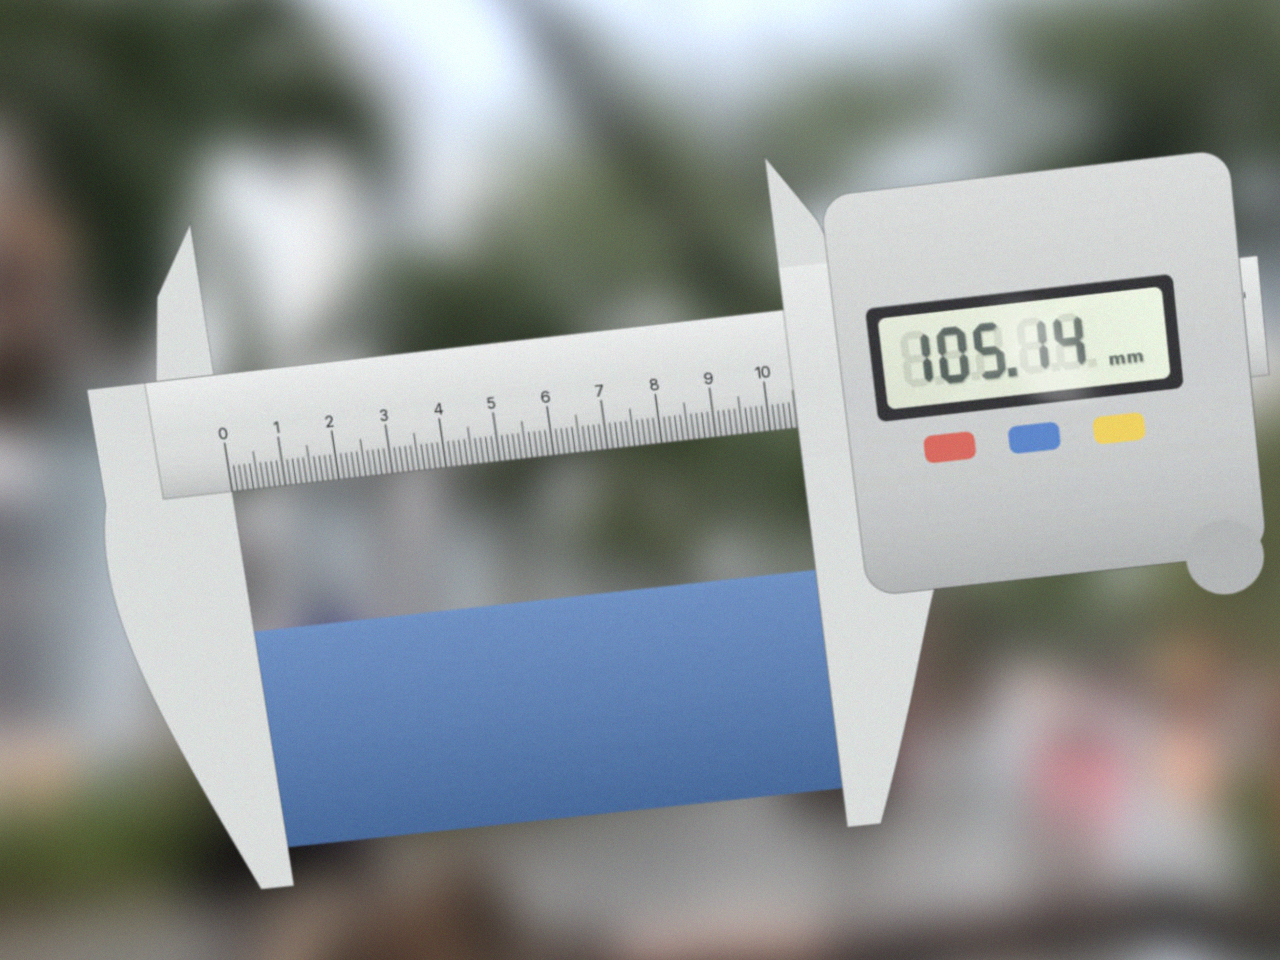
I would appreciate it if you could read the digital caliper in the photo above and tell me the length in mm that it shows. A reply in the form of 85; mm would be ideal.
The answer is 105.14; mm
